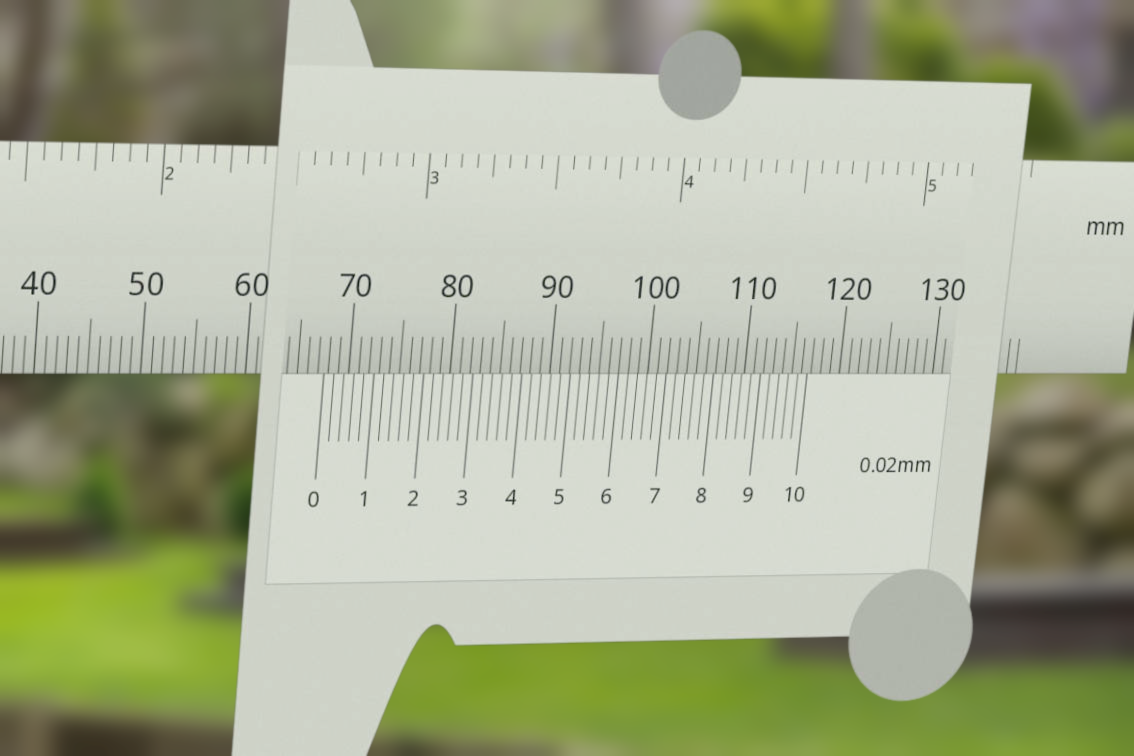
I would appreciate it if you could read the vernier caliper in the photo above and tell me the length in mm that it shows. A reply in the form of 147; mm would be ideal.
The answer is 67.6; mm
